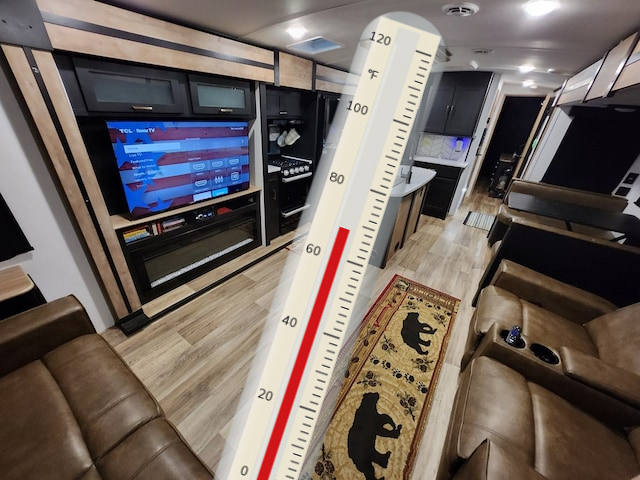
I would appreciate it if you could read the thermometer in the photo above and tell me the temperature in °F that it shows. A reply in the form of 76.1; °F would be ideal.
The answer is 68; °F
